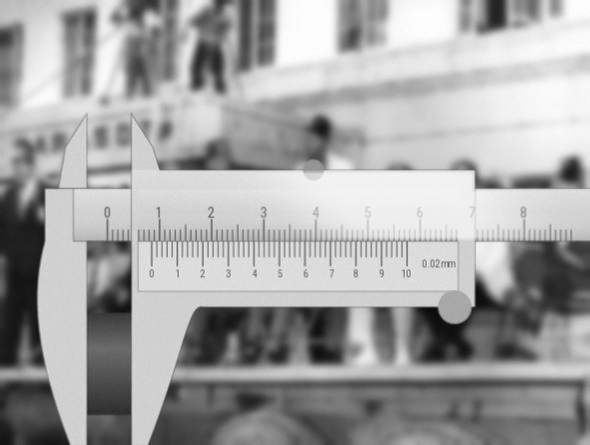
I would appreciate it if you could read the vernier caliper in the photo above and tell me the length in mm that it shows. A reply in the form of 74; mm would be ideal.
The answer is 8.5; mm
